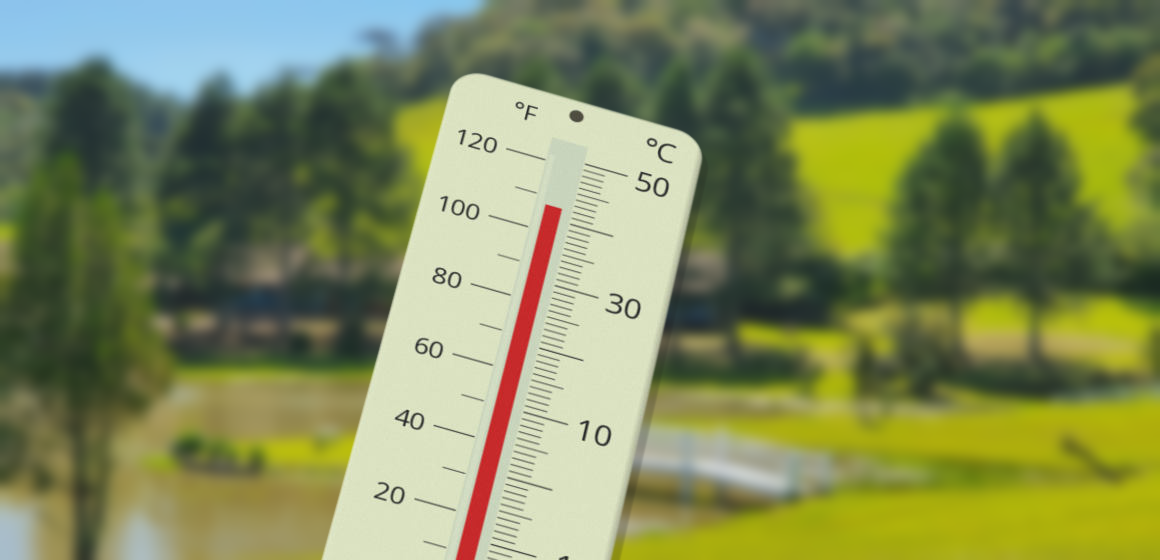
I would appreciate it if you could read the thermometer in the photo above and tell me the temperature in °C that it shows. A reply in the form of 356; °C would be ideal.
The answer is 42; °C
